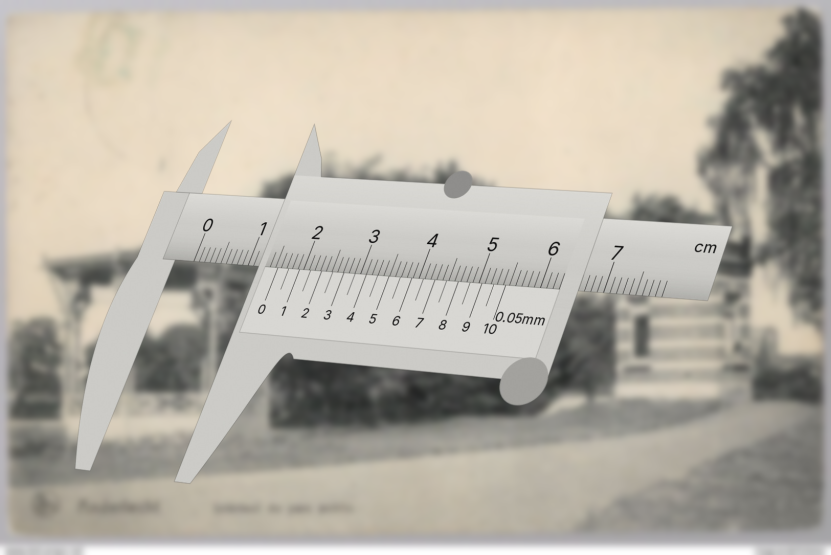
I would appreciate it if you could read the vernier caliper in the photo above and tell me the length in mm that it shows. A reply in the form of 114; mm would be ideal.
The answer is 15.4; mm
